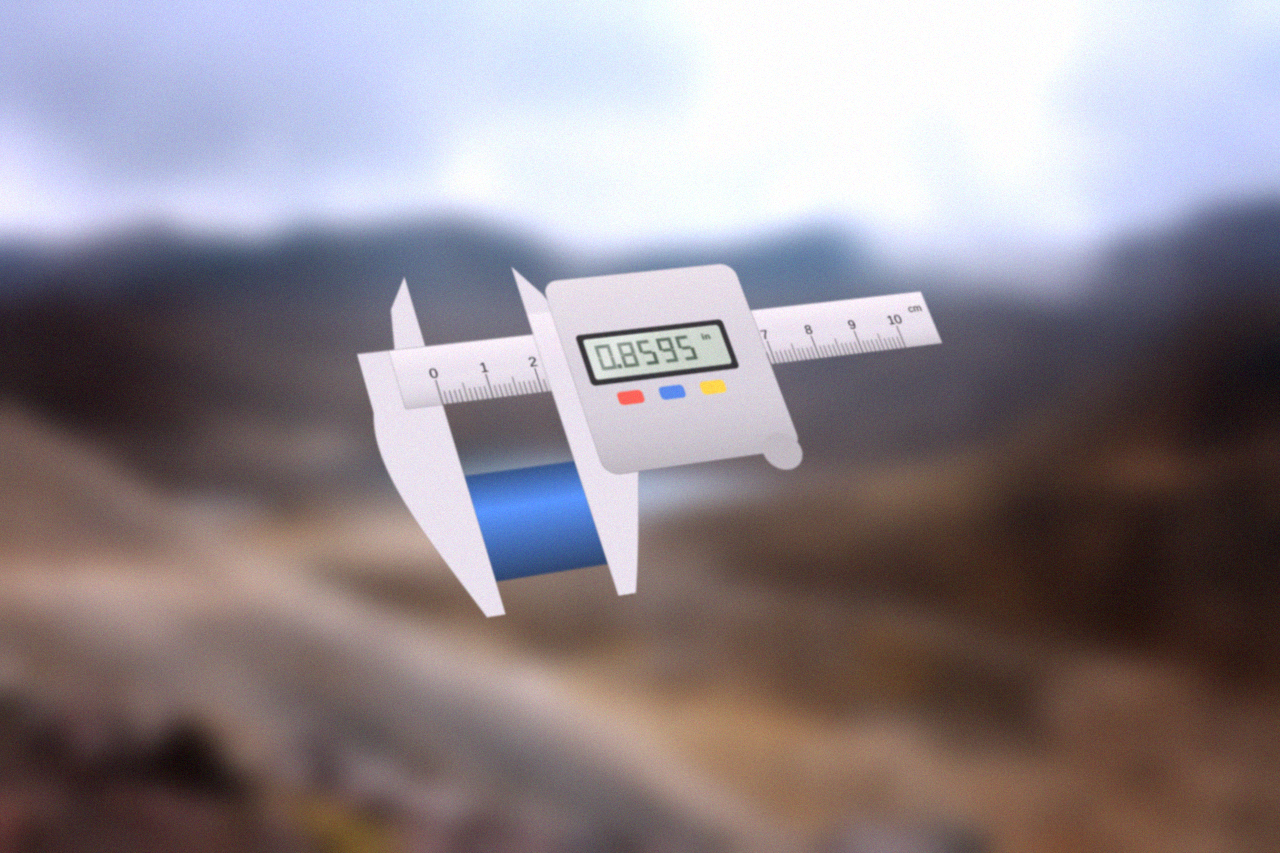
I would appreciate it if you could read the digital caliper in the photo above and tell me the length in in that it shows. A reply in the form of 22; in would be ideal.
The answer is 0.8595; in
